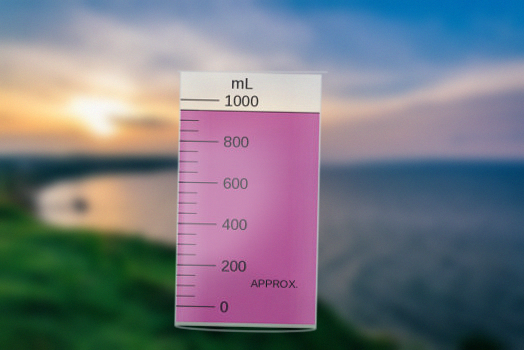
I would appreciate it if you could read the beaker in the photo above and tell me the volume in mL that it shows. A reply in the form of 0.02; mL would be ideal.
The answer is 950; mL
